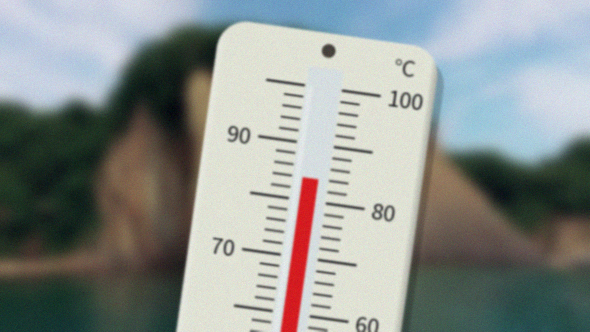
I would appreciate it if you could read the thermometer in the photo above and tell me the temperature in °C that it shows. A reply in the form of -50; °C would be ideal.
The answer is 84; °C
